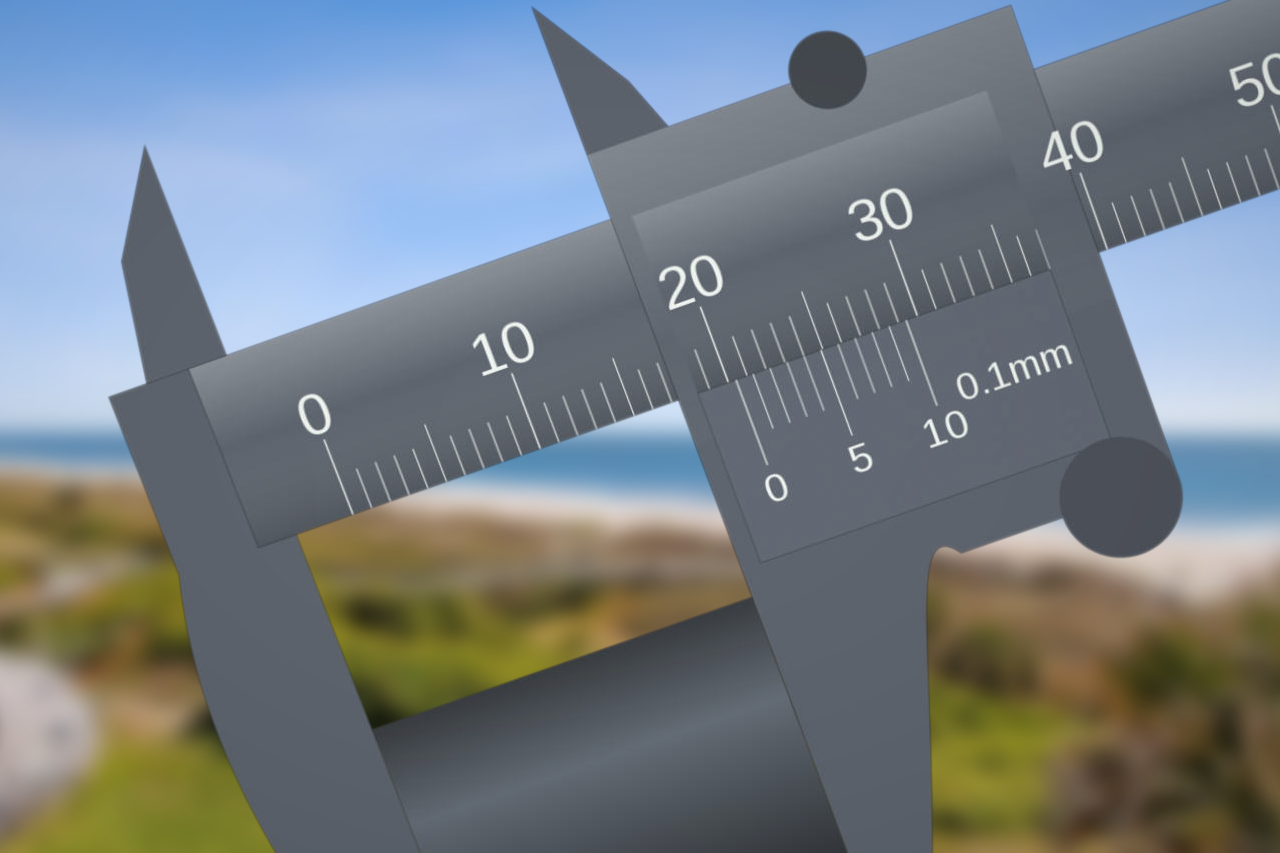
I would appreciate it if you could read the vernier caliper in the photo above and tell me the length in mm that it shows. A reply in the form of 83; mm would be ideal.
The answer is 20.4; mm
